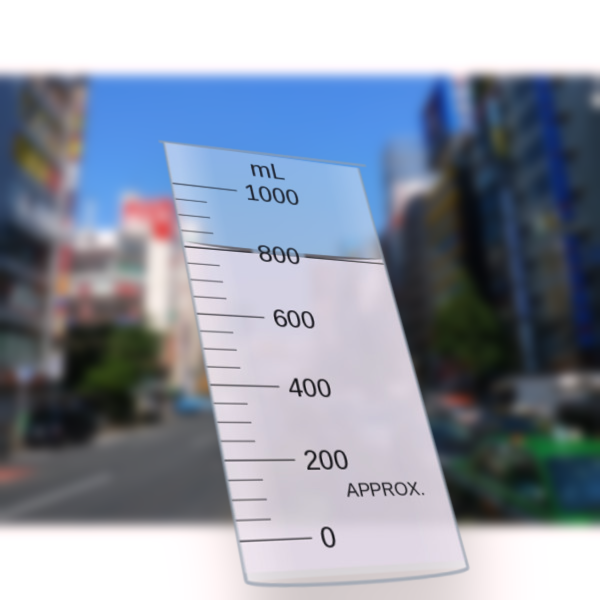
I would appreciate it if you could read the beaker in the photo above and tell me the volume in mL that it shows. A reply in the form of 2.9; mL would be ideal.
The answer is 800; mL
